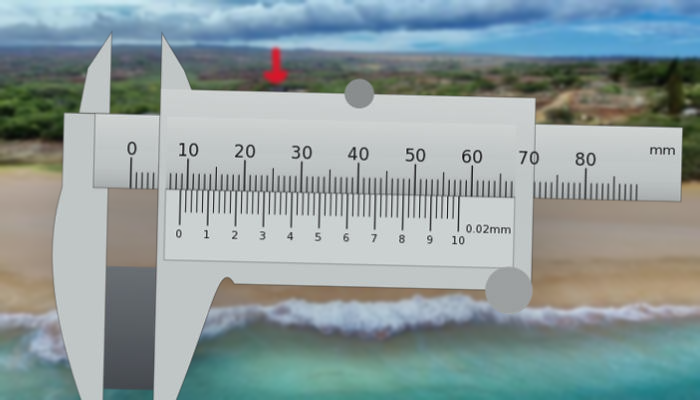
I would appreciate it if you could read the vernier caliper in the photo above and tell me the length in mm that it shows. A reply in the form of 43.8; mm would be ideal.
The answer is 8.8; mm
